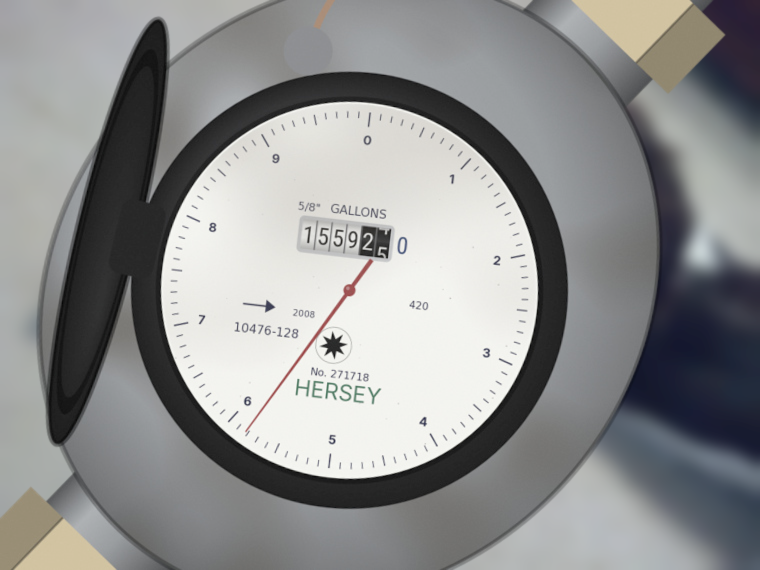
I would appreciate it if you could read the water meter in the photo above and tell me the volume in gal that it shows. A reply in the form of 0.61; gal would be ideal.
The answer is 1559245.8; gal
